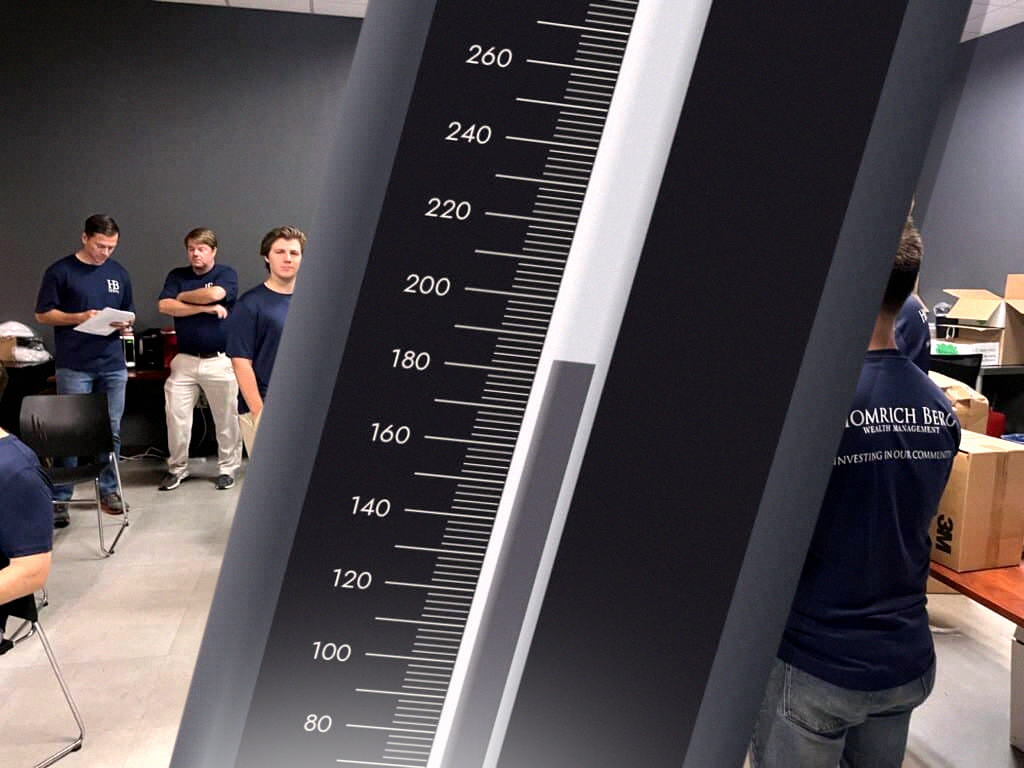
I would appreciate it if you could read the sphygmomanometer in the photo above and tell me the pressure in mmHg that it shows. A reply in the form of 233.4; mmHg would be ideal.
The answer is 184; mmHg
